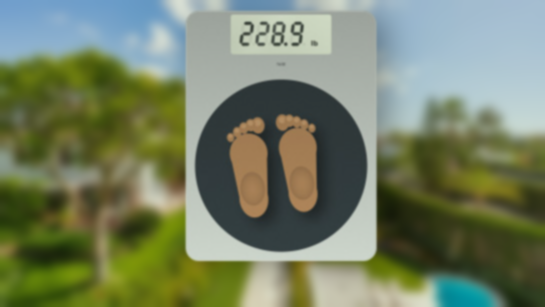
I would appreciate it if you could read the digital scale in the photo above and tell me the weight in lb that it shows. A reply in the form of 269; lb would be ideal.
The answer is 228.9; lb
